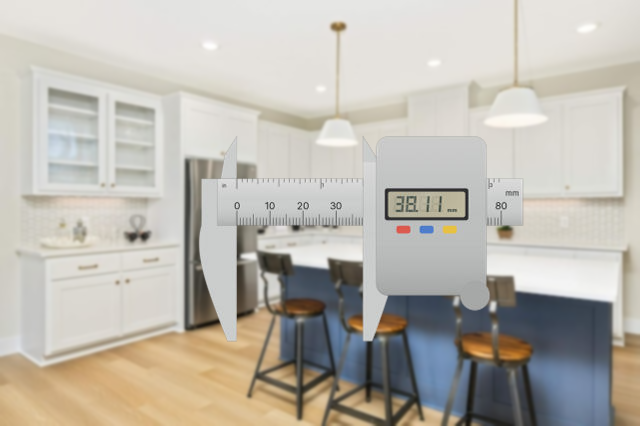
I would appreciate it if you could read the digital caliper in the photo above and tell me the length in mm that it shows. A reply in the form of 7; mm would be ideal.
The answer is 38.11; mm
